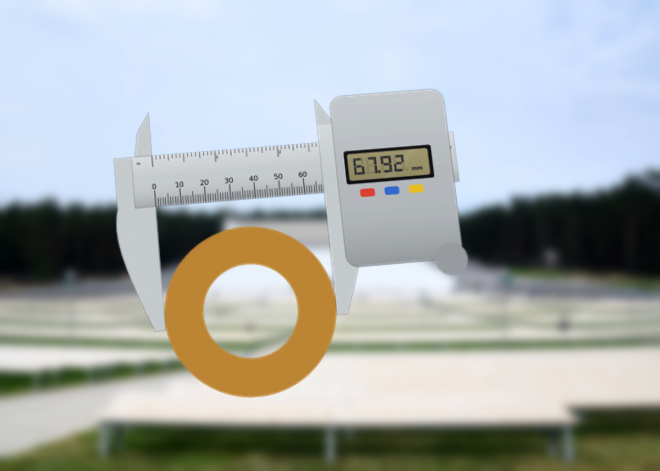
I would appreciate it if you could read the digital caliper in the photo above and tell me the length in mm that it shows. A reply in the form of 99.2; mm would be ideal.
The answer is 67.92; mm
